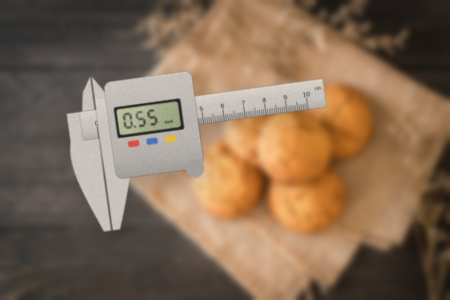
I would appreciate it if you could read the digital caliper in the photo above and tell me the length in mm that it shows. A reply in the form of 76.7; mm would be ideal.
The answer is 0.55; mm
